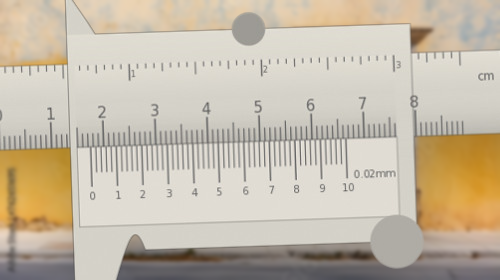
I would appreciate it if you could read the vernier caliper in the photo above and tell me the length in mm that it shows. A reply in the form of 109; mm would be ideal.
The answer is 17.5; mm
